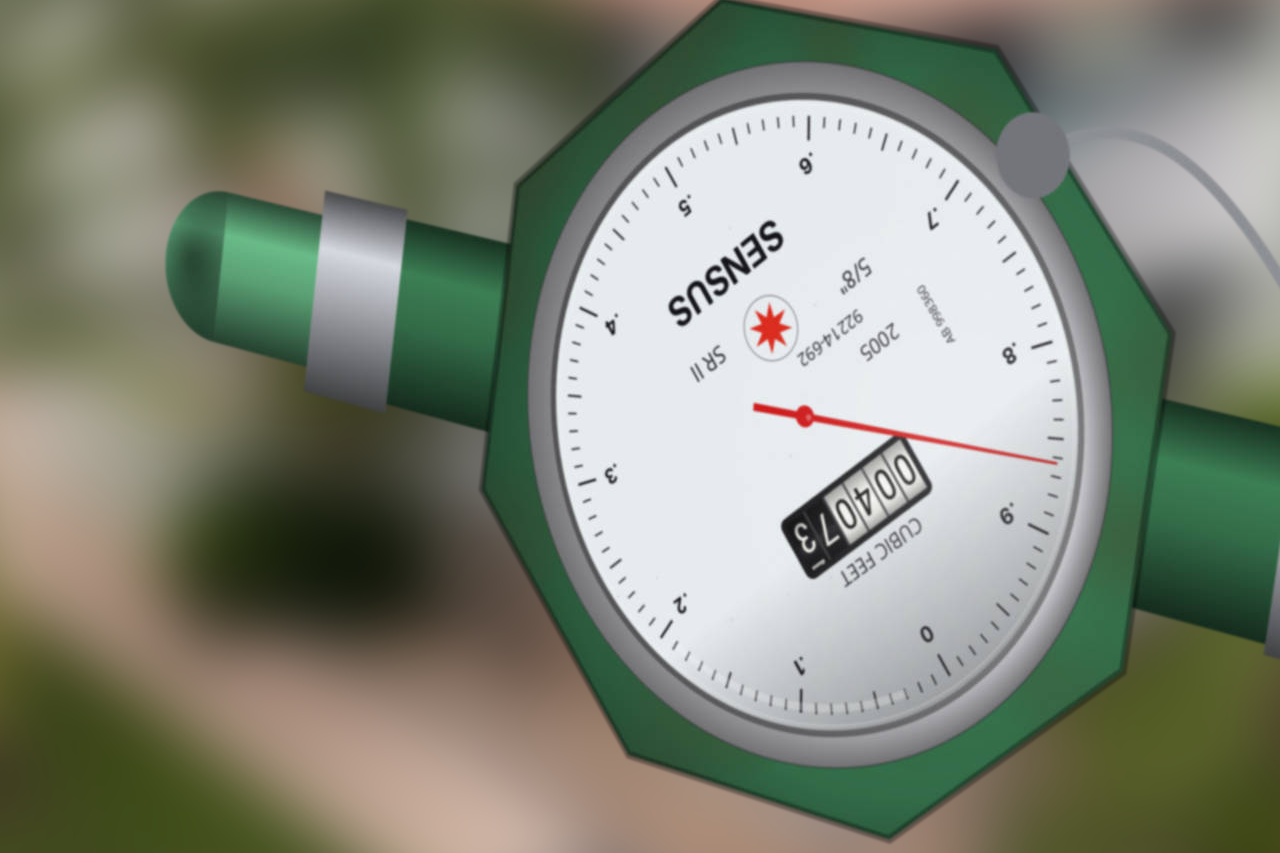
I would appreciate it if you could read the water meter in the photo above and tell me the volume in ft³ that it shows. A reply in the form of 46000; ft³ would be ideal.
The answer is 4072.86; ft³
